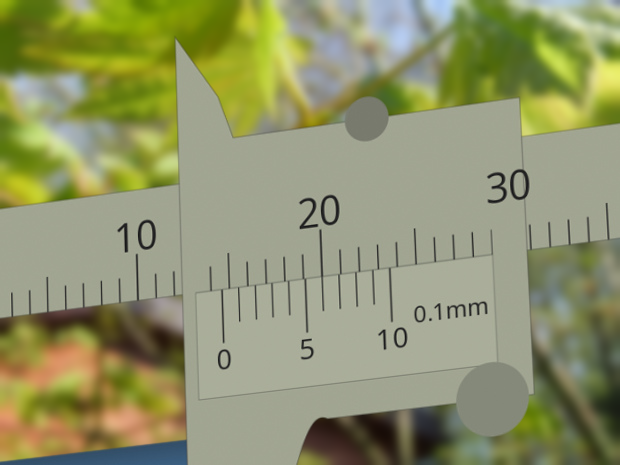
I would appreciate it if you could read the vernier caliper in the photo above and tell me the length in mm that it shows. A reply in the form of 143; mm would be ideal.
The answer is 14.6; mm
